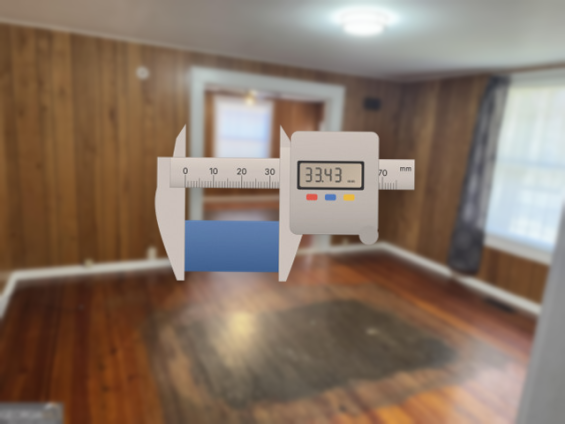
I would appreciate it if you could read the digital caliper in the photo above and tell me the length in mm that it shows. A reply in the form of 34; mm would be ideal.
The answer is 33.43; mm
